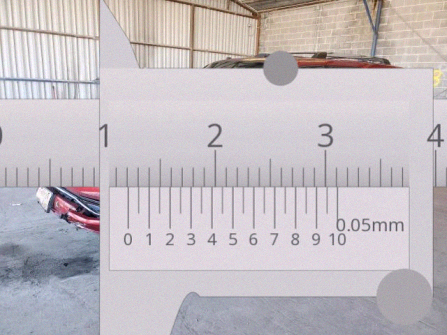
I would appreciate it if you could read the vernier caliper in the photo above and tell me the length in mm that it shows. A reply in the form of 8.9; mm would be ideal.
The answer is 12.1; mm
